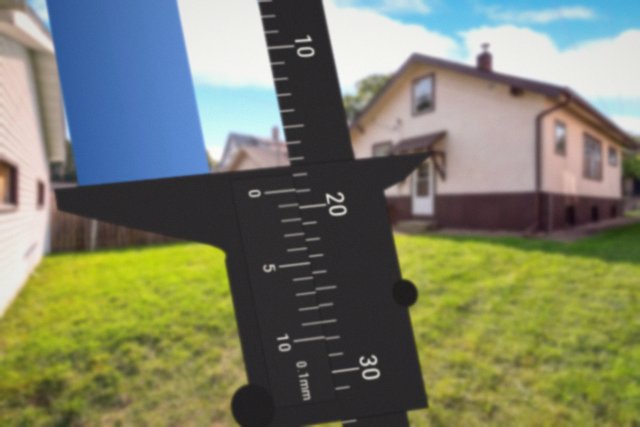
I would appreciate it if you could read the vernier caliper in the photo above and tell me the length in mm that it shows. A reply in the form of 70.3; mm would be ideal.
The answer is 18.9; mm
